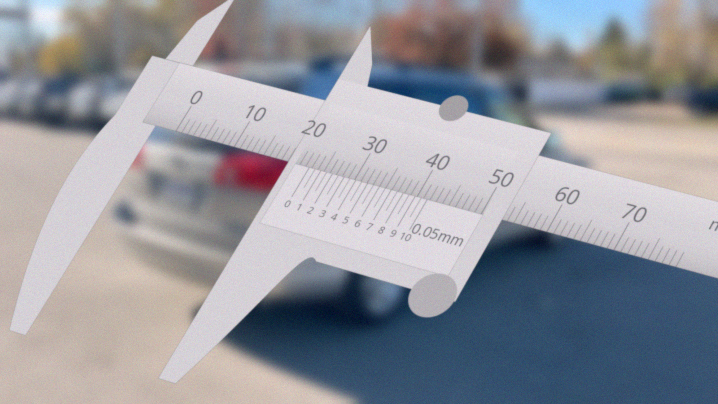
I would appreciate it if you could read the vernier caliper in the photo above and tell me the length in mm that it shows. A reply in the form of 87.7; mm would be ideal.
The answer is 22.6; mm
